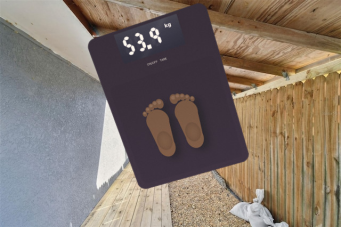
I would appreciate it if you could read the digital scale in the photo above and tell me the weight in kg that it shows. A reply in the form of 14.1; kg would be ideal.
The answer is 53.9; kg
